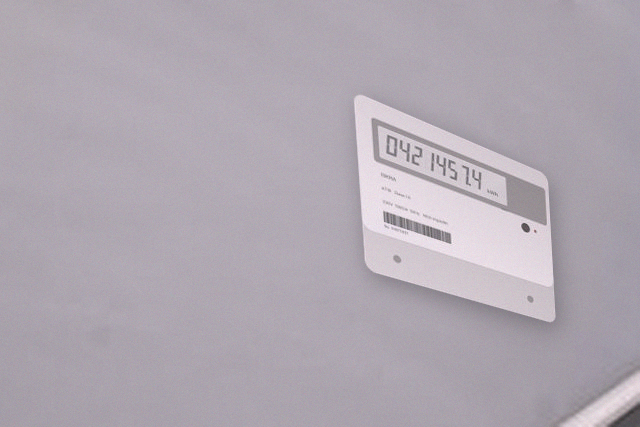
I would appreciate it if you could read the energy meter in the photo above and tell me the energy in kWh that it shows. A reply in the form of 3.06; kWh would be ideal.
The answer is 421457.4; kWh
